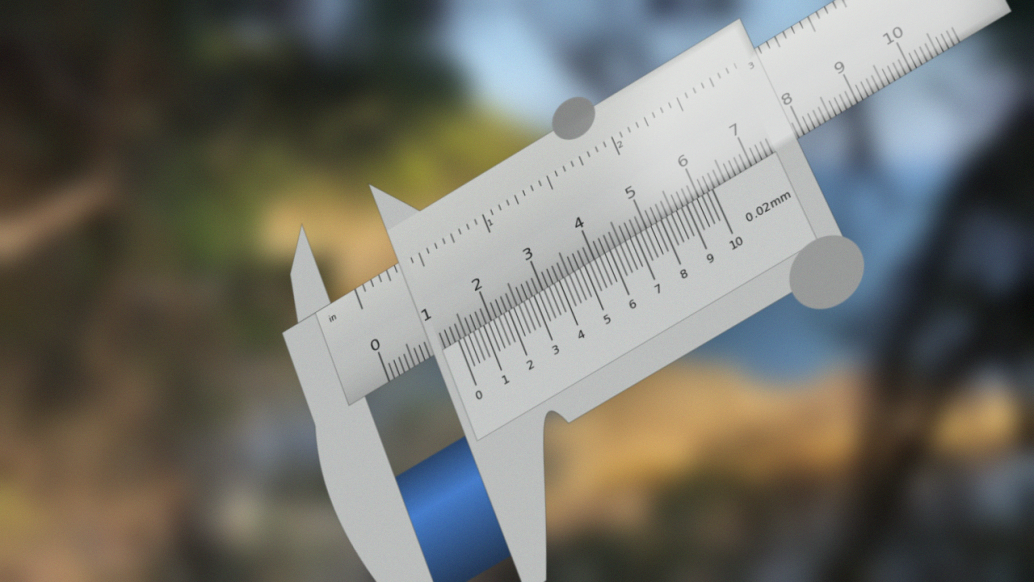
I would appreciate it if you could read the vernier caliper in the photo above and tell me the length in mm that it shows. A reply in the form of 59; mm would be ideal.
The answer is 13.6; mm
